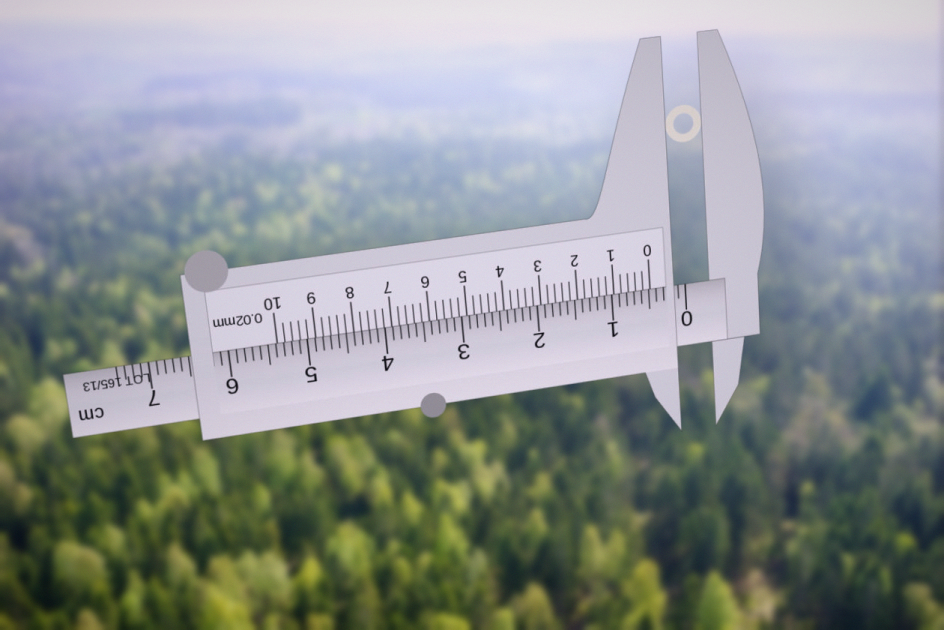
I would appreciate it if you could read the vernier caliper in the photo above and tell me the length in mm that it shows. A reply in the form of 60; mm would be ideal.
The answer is 4.8; mm
